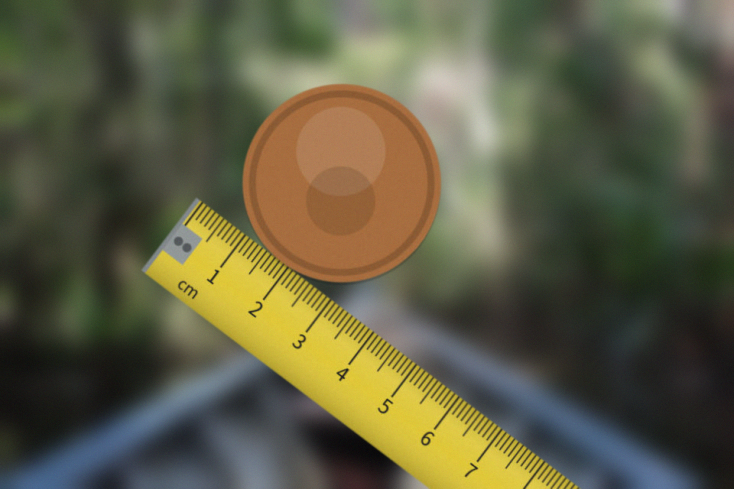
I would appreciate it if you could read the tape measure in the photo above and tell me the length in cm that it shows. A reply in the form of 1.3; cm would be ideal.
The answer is 3.7; cm
